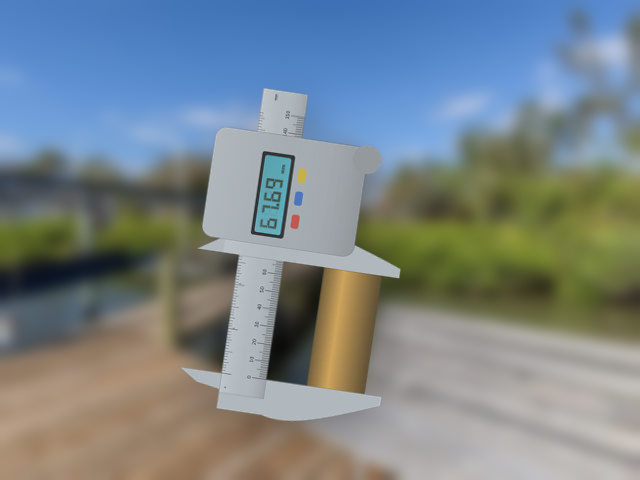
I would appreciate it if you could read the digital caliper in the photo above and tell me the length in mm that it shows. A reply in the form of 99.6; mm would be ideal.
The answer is 67.69; mm
